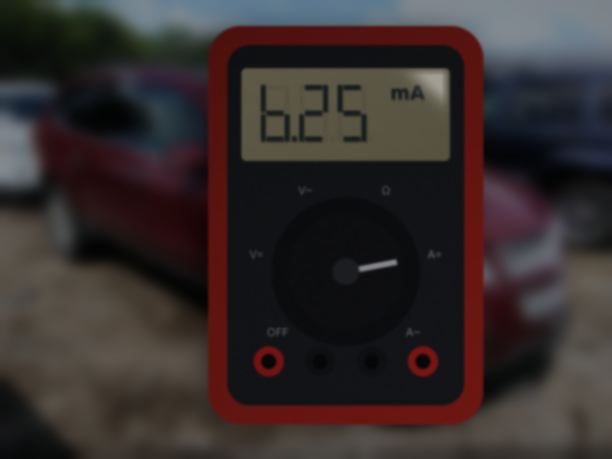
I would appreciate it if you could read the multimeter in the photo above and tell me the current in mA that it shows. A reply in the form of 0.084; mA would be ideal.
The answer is 6.25; mA
